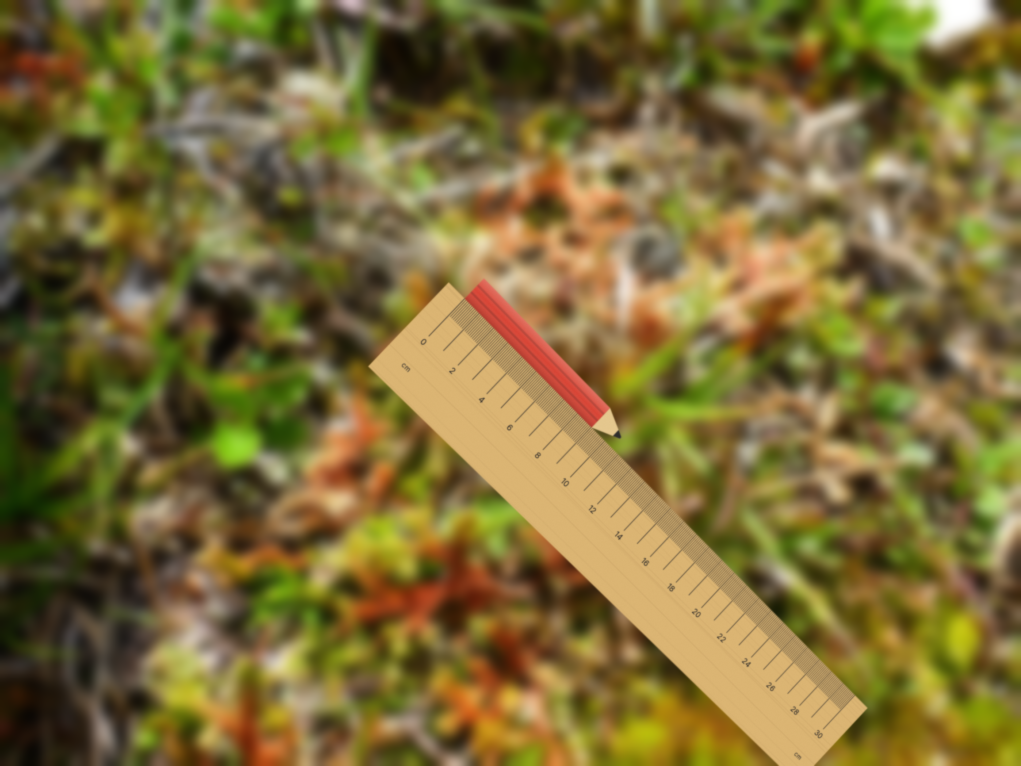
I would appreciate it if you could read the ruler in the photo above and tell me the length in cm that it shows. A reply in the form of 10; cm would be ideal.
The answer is 10.5; cm
